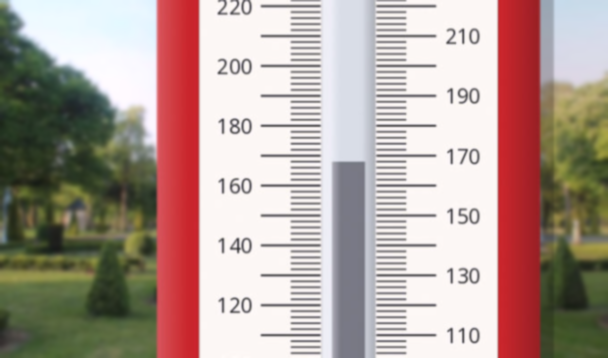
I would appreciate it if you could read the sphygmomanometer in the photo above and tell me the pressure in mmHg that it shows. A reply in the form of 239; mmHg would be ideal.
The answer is 168; mmHg
